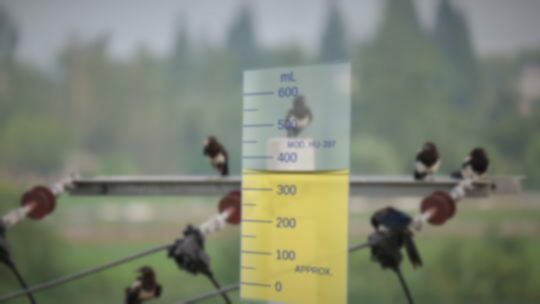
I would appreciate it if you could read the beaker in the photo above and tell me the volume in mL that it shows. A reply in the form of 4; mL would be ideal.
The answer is 350; mL
